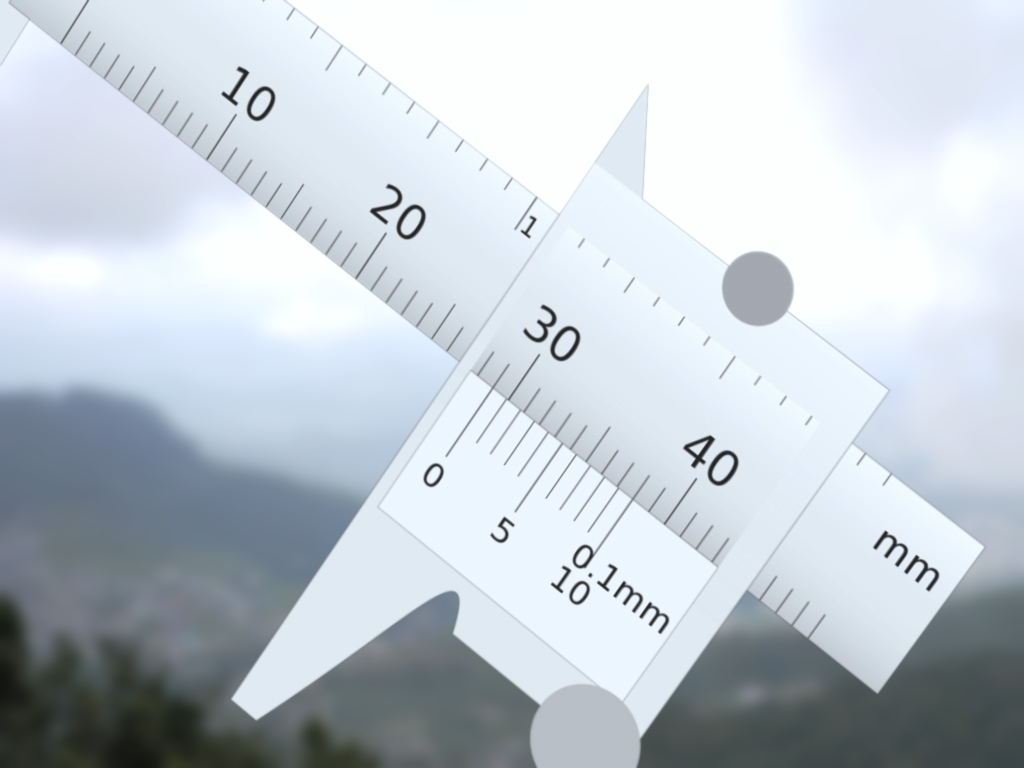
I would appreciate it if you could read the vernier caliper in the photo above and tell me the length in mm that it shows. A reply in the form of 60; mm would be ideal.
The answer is 29.0; mm
